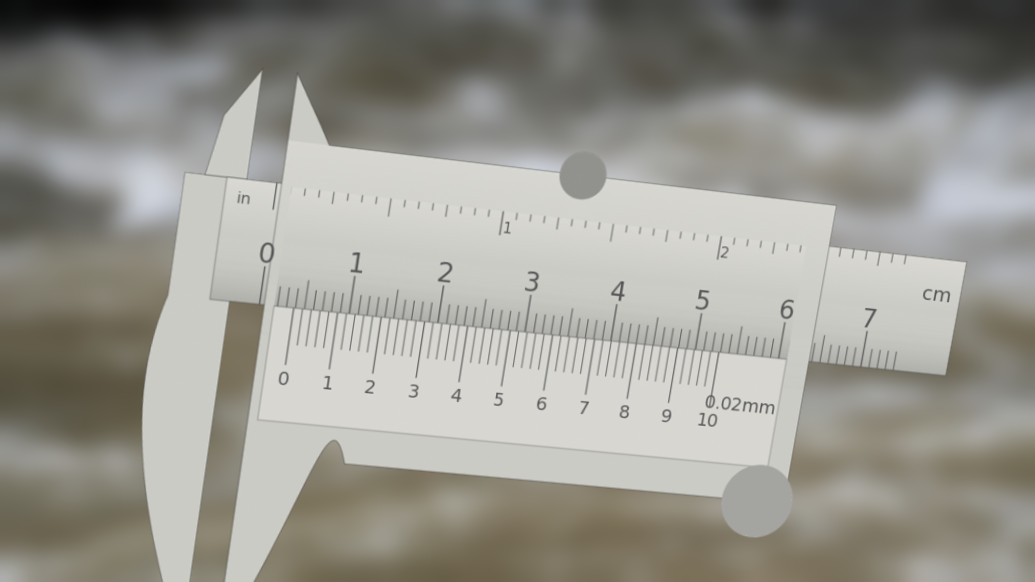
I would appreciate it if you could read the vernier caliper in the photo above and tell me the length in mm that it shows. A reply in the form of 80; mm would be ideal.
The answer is 3.8; mm
